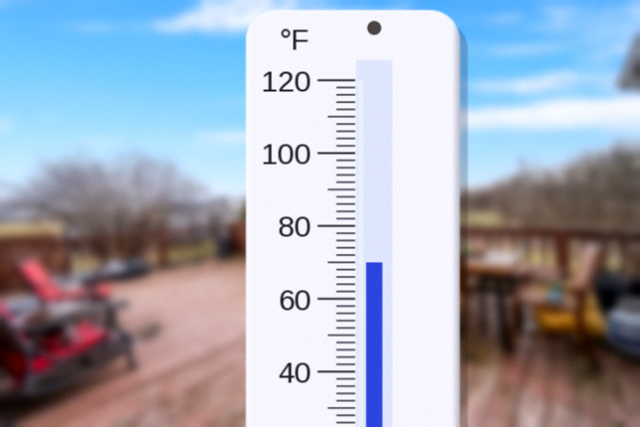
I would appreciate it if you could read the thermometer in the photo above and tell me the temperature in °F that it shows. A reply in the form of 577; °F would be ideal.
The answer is 70; °F
